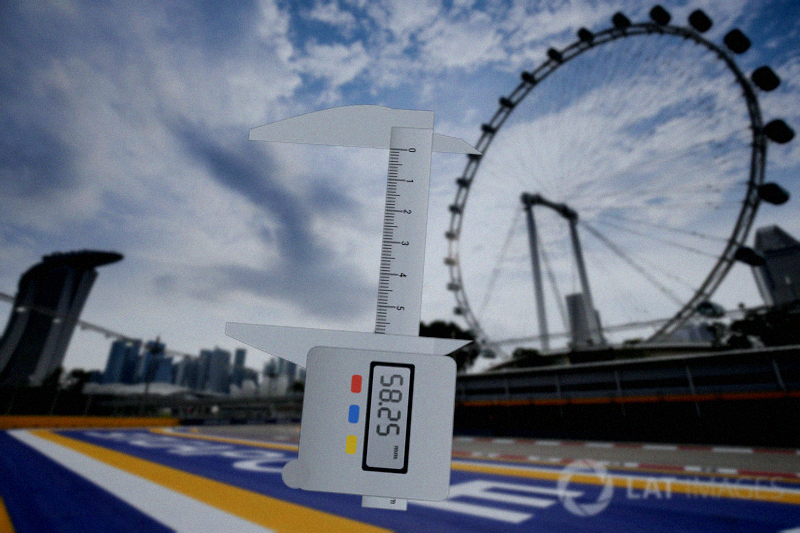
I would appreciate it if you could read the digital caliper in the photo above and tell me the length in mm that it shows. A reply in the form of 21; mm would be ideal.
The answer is 58.25; mm
